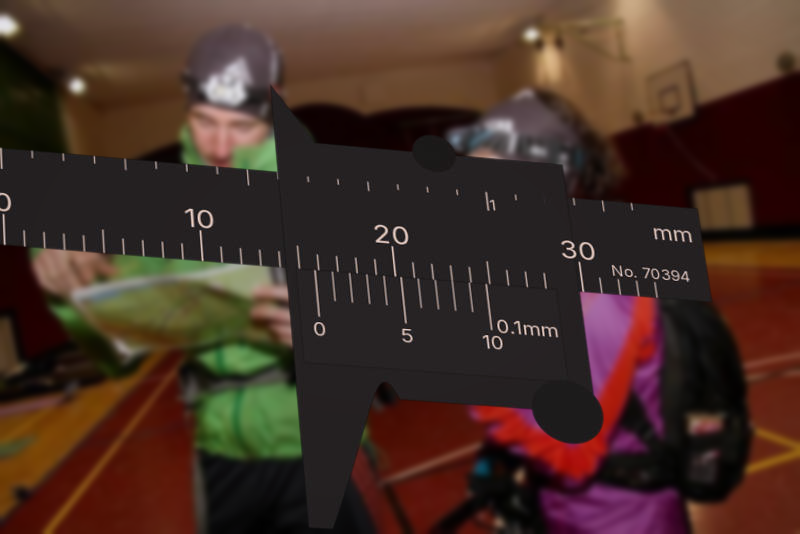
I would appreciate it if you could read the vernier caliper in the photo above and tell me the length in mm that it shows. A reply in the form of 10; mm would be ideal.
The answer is 15.8; mm
